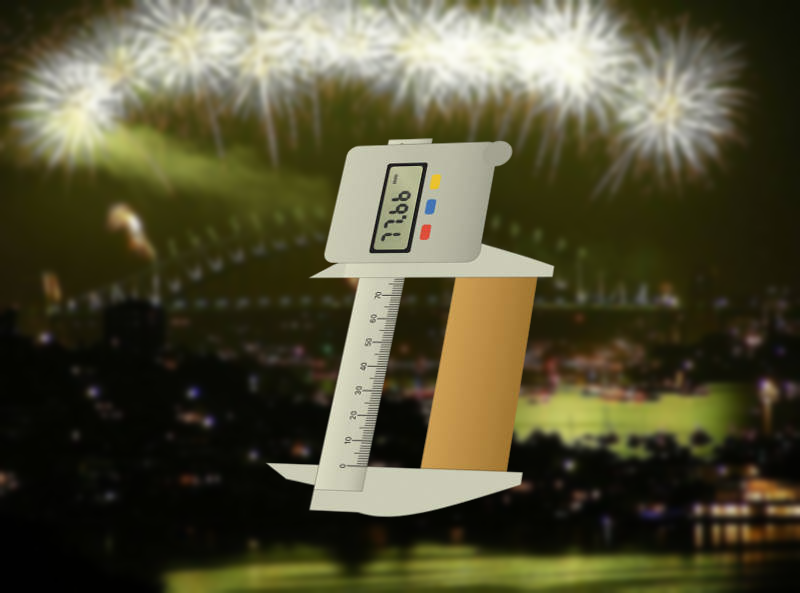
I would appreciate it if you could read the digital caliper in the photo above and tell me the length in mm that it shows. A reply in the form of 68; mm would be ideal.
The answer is 77.66; mm
